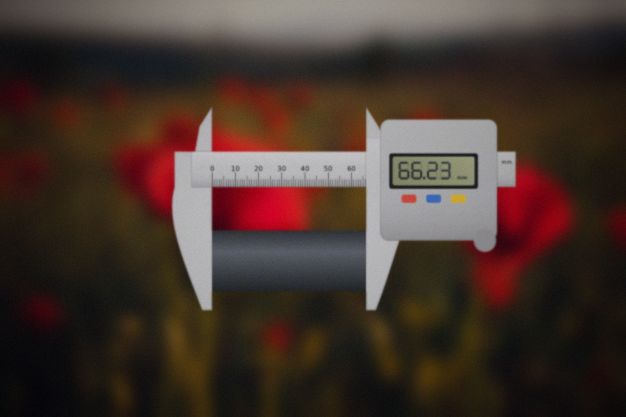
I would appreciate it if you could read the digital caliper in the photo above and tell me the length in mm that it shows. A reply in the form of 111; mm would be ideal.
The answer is 66.23; mm
